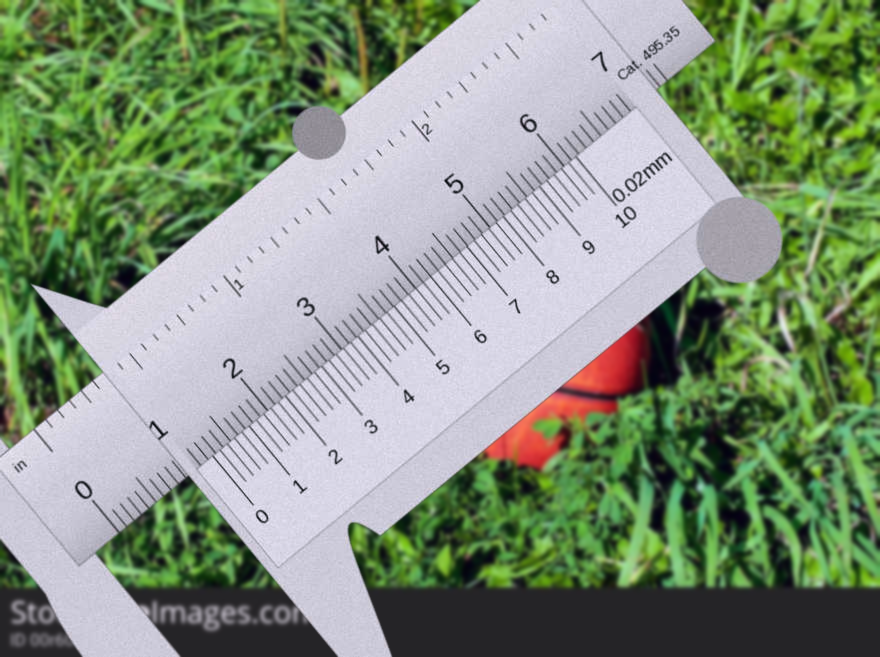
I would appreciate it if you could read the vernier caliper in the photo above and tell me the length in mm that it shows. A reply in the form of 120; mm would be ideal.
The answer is 12.6; mm
